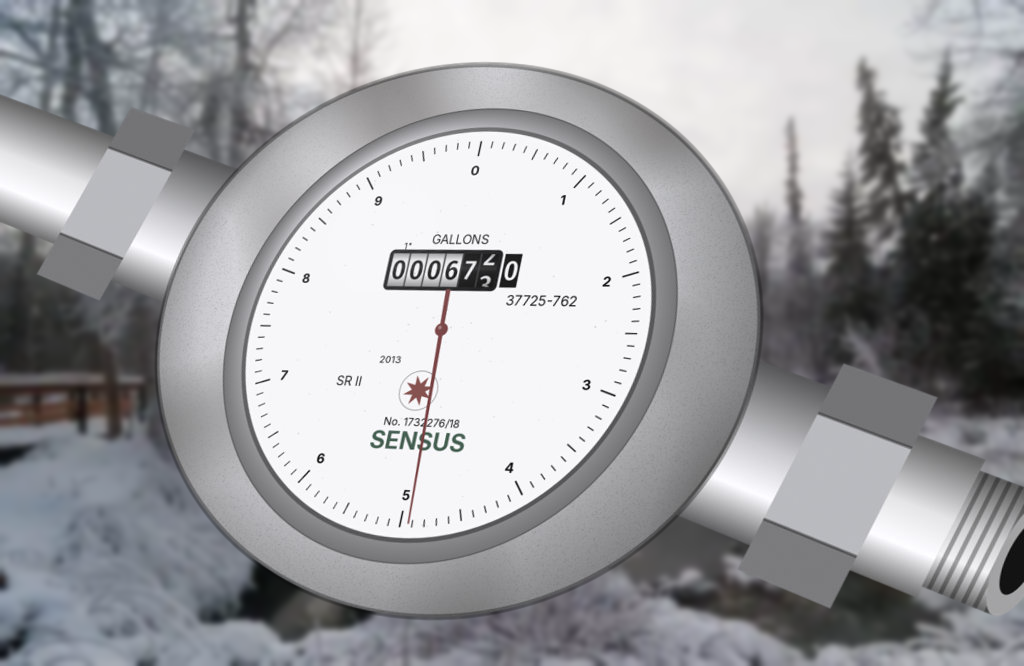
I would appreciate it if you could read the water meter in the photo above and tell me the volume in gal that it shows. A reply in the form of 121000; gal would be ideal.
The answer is 6724.9; gal
